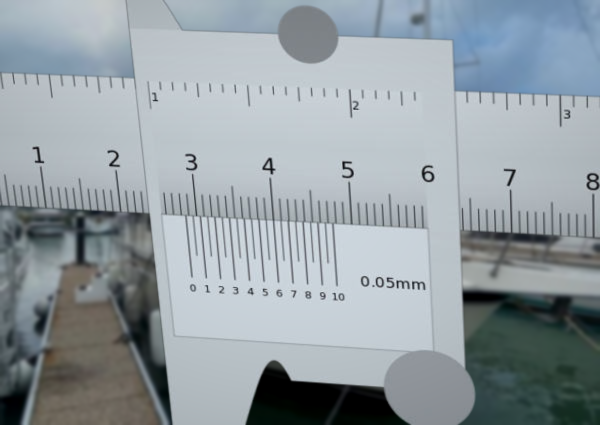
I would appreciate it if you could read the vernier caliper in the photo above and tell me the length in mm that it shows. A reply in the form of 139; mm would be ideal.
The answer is 28.6; mm
